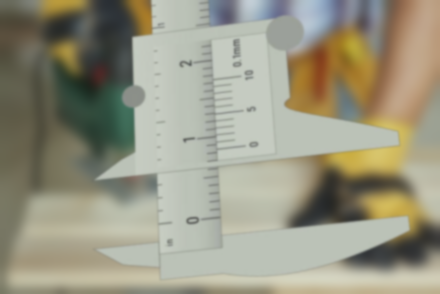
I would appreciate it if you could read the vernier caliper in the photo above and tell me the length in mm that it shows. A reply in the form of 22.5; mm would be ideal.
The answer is 8.4; mm
